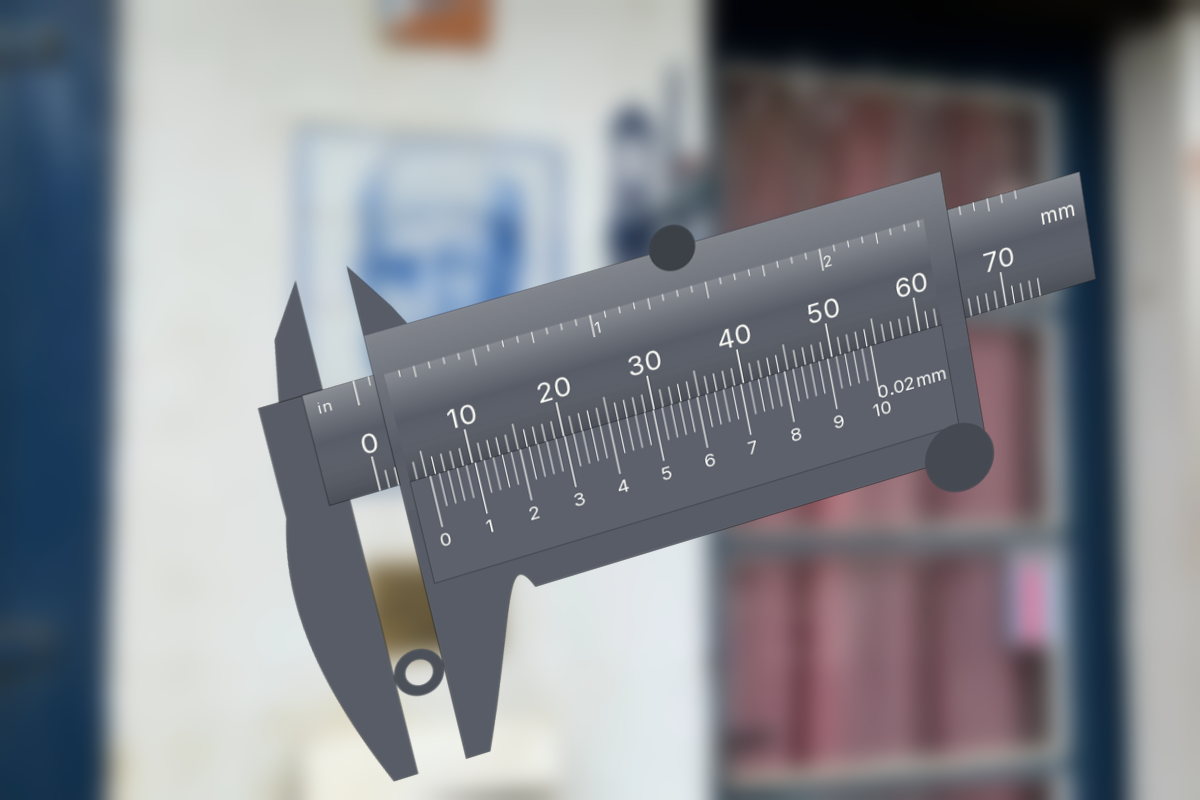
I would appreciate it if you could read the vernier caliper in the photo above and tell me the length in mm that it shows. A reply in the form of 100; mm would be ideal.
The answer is 5.4; mm
